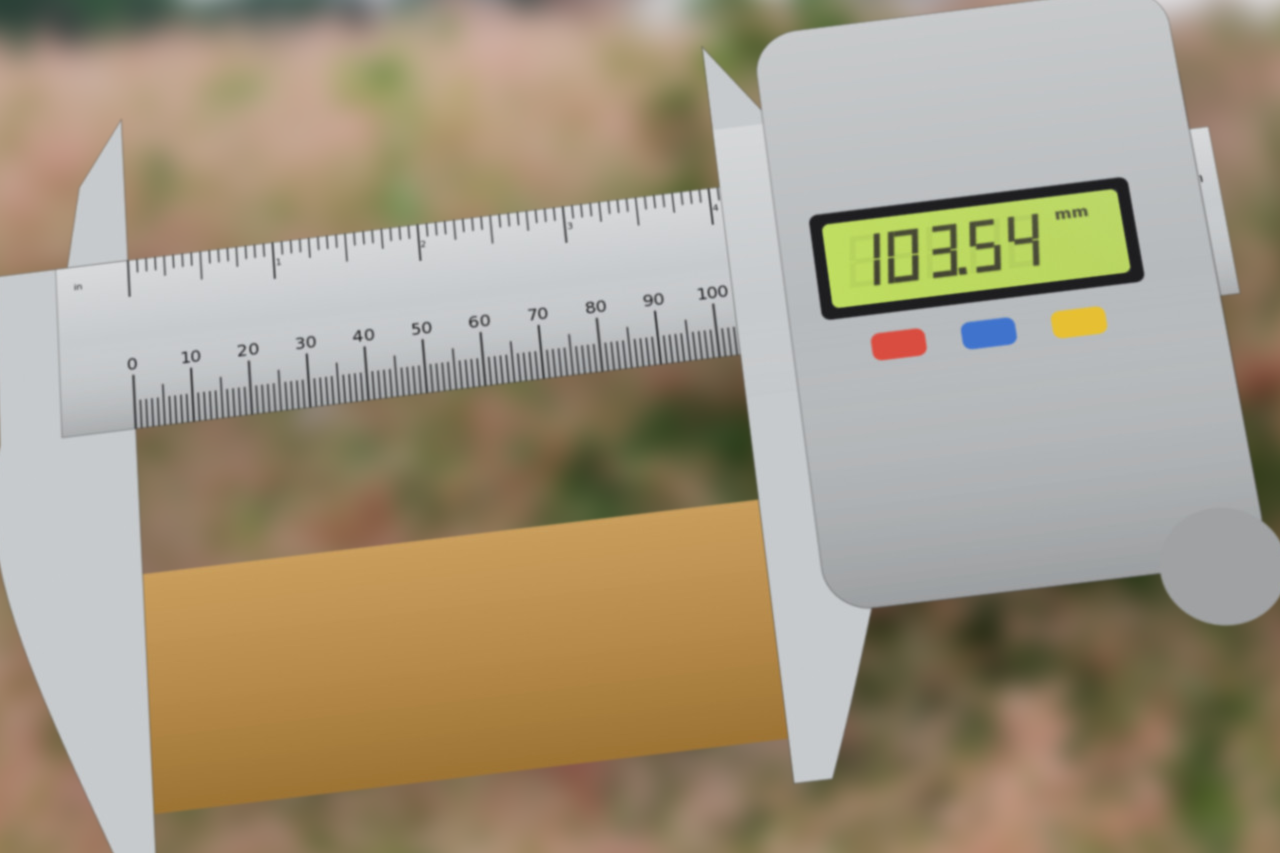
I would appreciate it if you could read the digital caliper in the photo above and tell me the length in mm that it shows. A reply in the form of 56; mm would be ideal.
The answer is 103.54; mm
